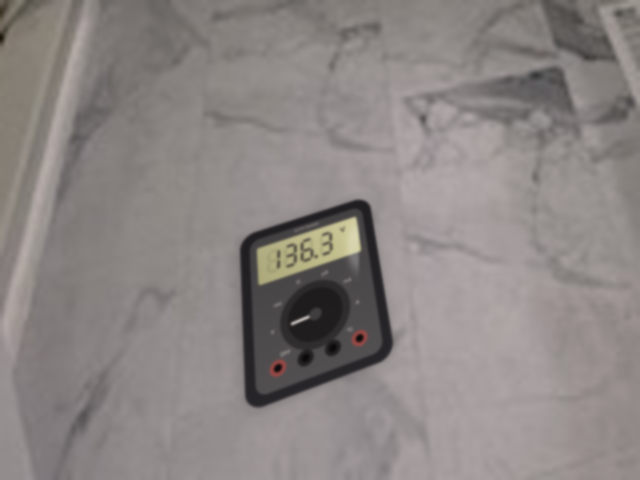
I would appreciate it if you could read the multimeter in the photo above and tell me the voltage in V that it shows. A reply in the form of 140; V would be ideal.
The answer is 136.3; V
